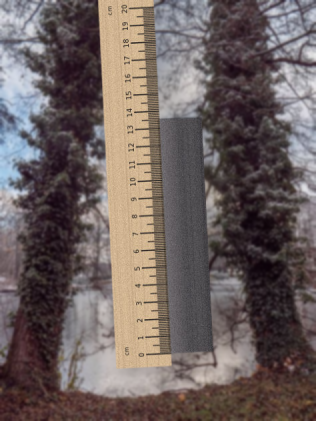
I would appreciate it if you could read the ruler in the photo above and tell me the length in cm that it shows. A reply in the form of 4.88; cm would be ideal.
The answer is 13.5; cm
